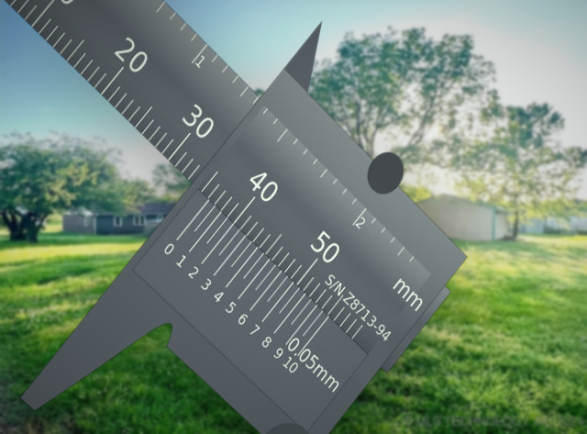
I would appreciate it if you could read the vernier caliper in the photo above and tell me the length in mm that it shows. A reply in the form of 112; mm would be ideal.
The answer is 36.2; mm
